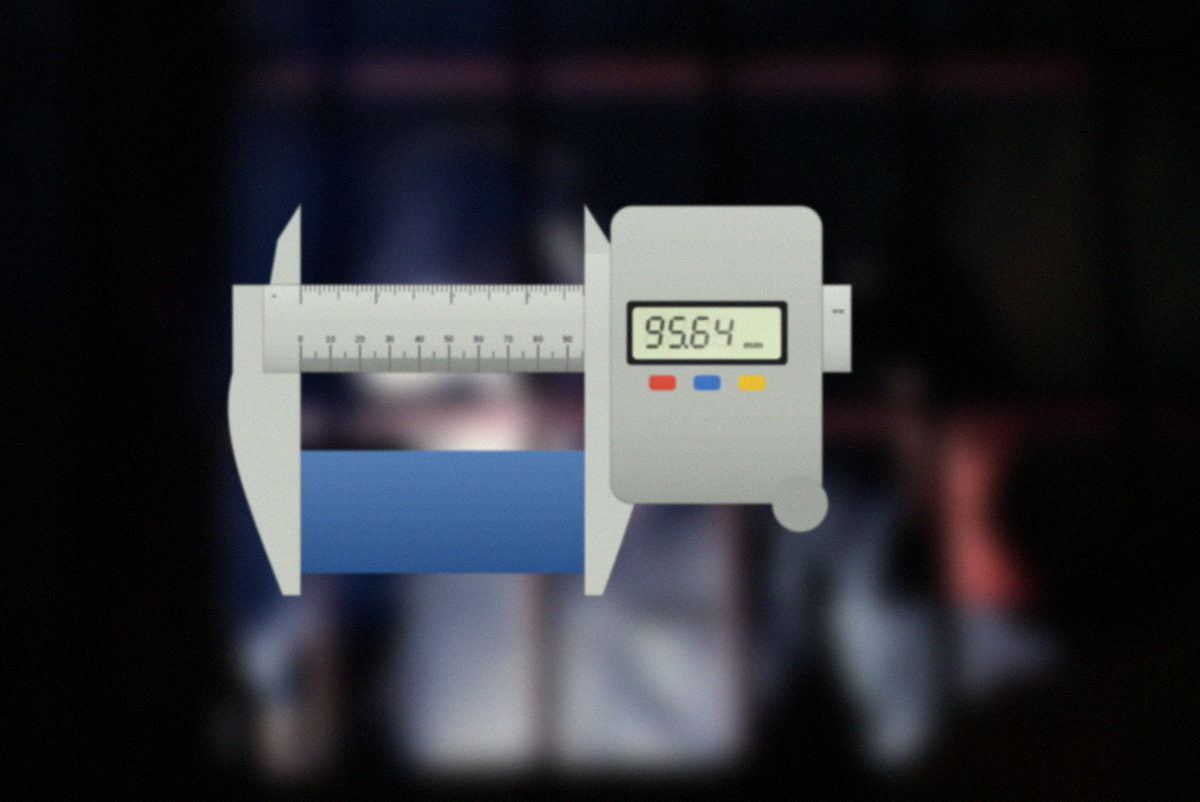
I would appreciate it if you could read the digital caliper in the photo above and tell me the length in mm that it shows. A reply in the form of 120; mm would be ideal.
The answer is 95.64; mm
